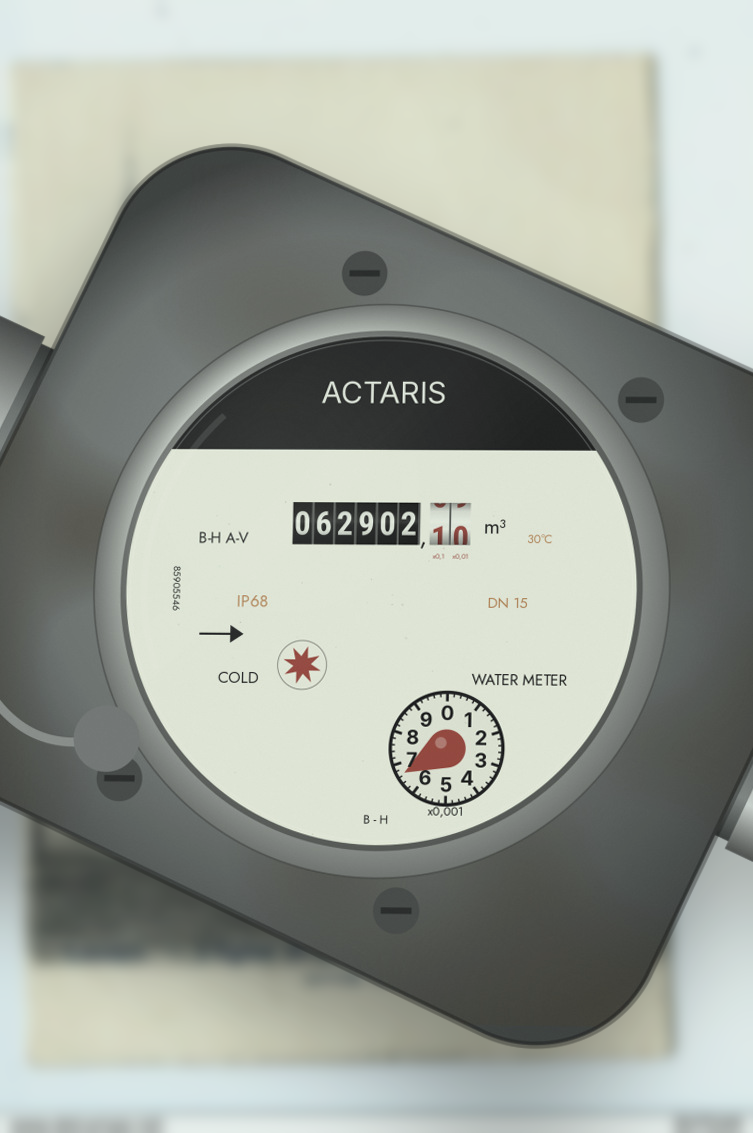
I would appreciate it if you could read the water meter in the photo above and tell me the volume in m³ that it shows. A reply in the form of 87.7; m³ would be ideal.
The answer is 62902.096; m³
